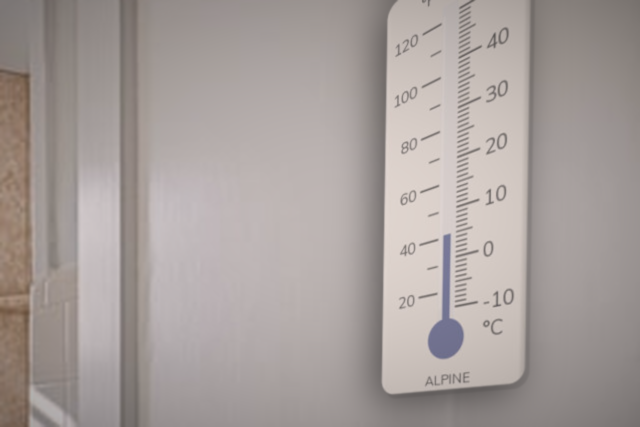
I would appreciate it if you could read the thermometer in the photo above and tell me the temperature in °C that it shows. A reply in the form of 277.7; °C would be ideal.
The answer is 5; °C
